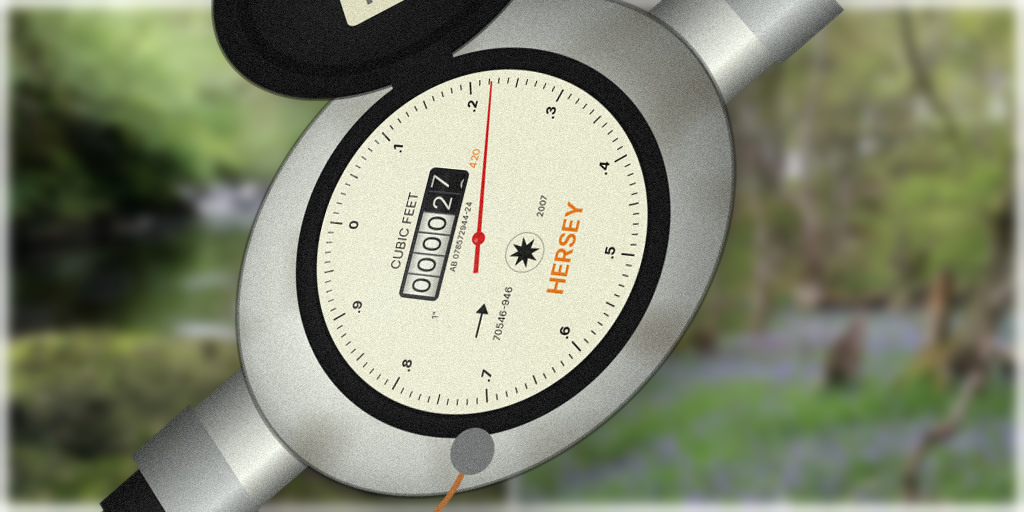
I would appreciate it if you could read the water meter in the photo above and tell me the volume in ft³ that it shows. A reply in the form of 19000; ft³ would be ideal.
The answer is 27.22; ft³
